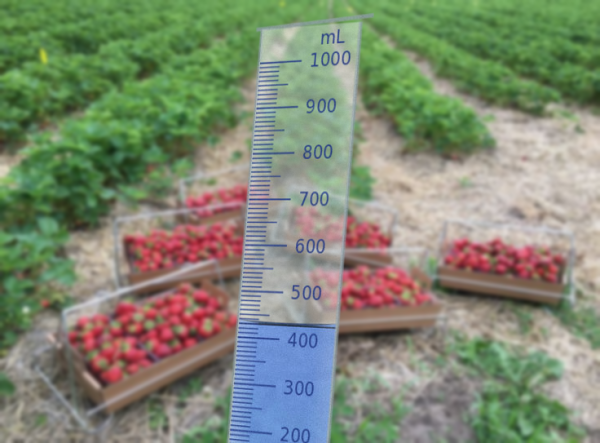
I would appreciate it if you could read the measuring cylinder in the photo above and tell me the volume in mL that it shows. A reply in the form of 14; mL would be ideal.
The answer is 430; mL
